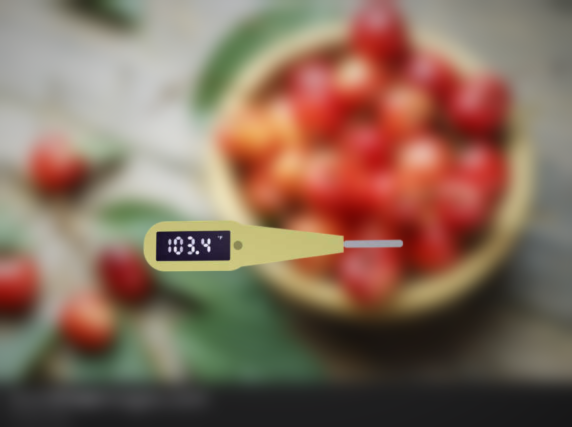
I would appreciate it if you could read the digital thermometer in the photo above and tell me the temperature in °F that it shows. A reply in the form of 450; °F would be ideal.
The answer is 103.4; °F
